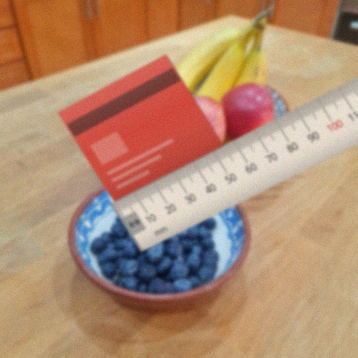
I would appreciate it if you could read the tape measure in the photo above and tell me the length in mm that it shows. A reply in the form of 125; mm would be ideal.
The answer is 55; mm
